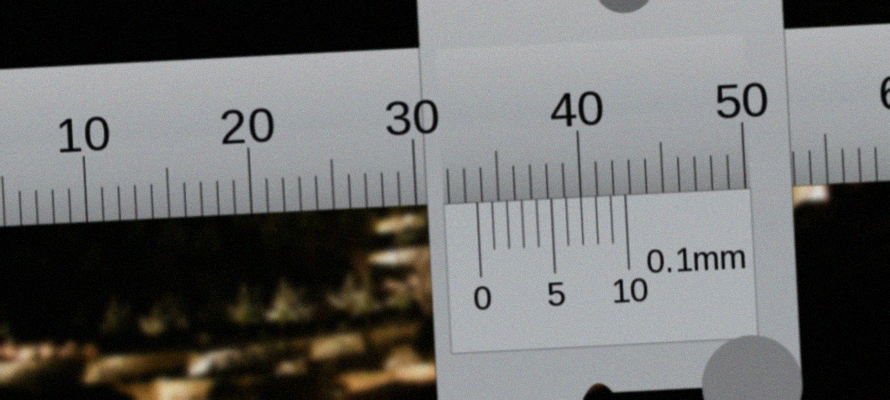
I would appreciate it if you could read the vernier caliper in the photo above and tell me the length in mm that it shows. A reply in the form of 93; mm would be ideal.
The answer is 33.7; mm
